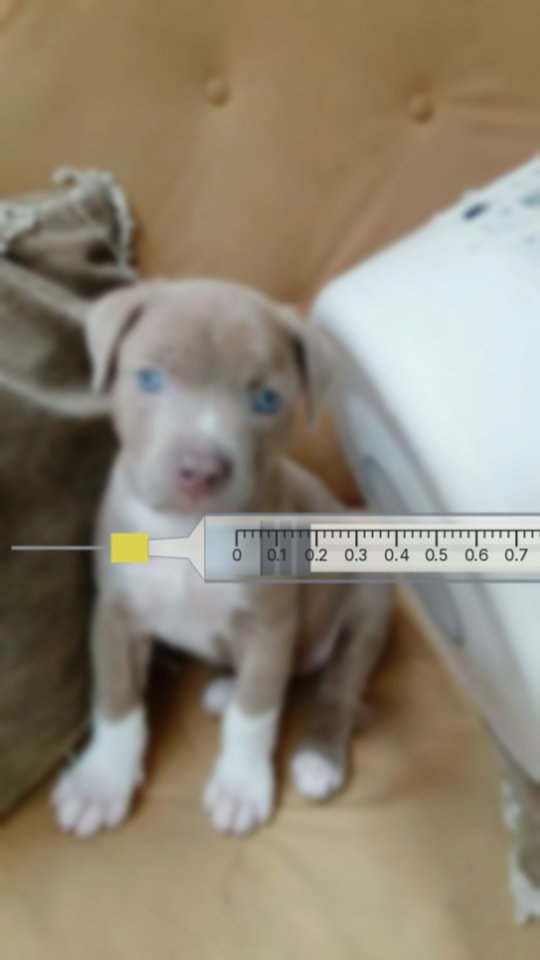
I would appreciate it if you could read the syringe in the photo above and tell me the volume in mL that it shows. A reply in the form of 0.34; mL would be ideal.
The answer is 0.06; mL
